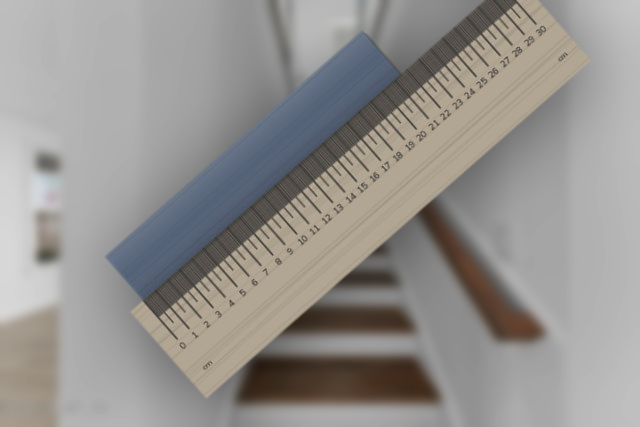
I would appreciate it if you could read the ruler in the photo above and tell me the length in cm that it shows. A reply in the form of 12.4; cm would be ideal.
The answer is 21.5; cm
